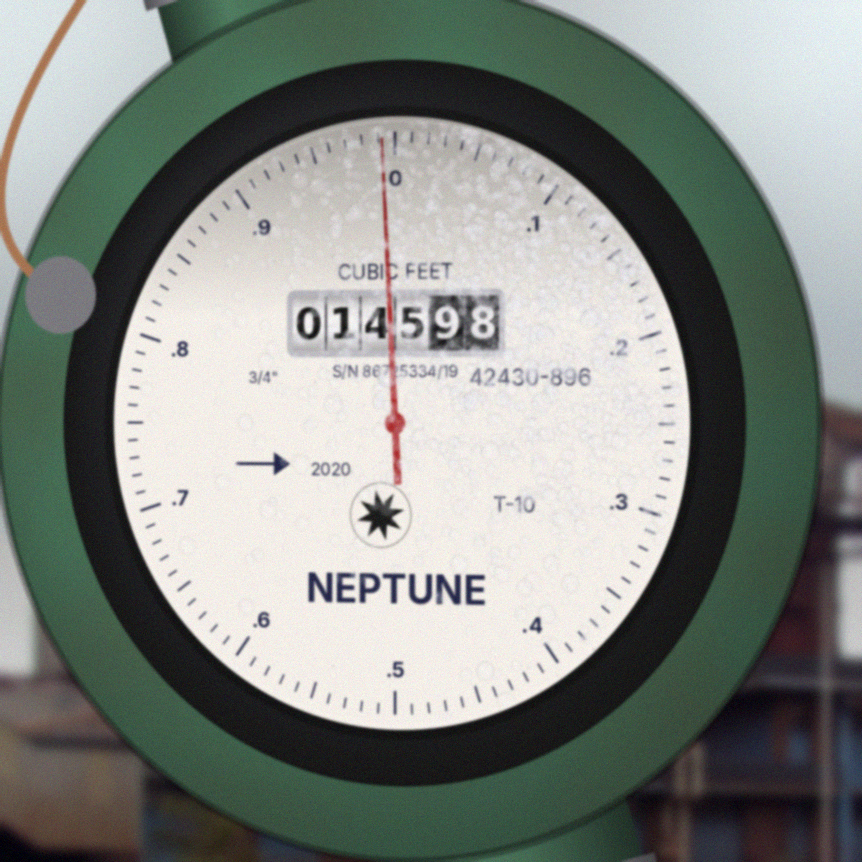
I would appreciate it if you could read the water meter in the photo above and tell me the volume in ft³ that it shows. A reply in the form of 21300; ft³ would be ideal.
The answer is 14597.99; ft³
